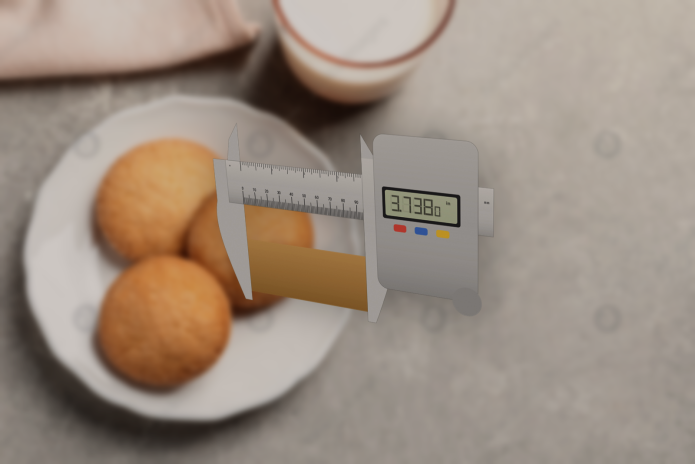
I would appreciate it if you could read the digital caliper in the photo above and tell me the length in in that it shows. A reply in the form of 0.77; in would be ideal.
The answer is 3.7380; in
